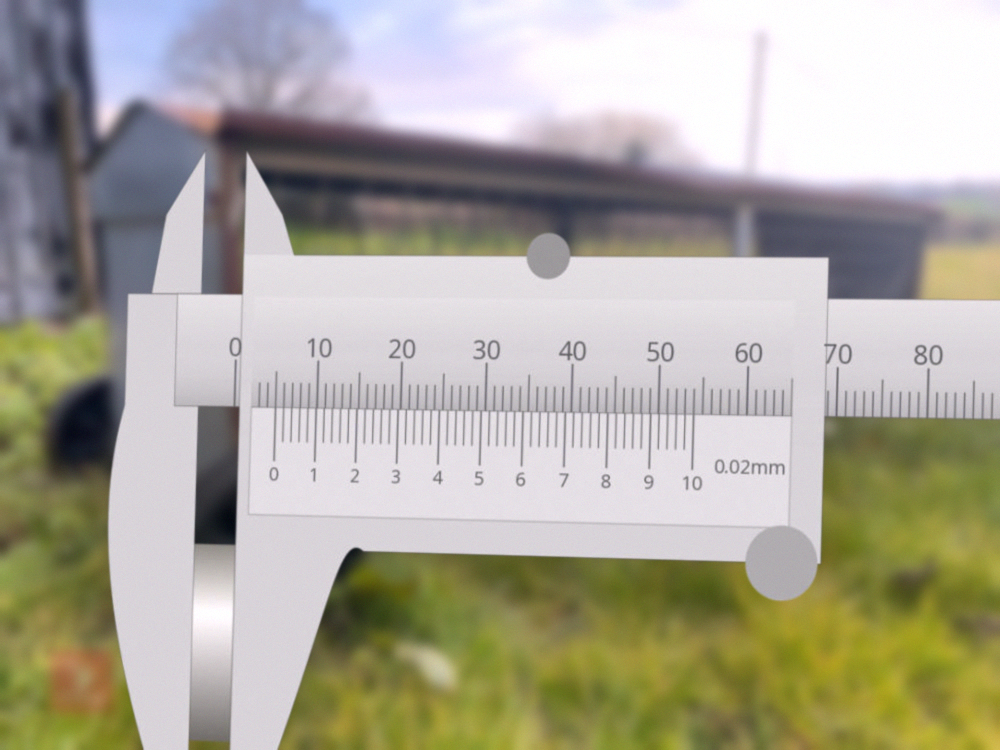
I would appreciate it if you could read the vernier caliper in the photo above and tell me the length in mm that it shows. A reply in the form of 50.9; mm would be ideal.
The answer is 5.0; mm
